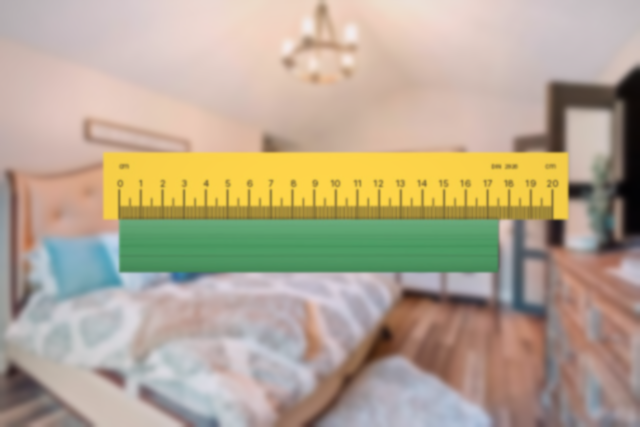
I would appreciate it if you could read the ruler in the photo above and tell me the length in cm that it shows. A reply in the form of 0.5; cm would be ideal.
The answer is 17.5; cm
